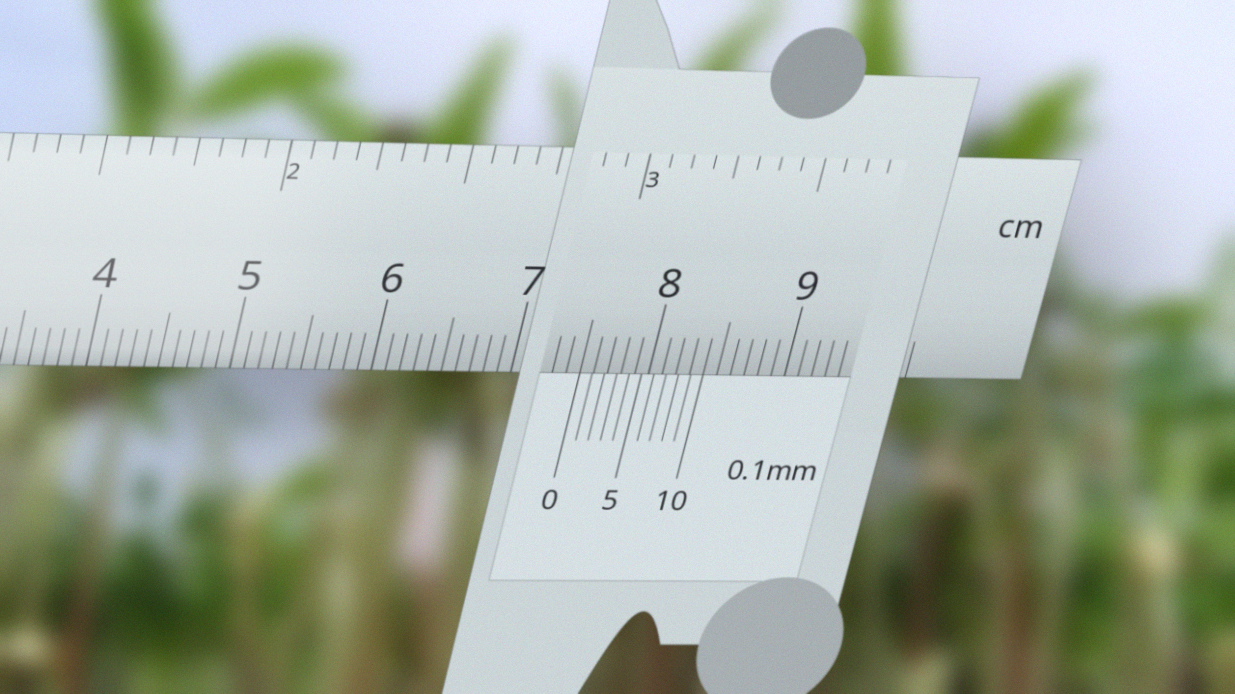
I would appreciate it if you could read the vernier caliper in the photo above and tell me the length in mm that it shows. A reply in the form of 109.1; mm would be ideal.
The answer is 75.0; mm
